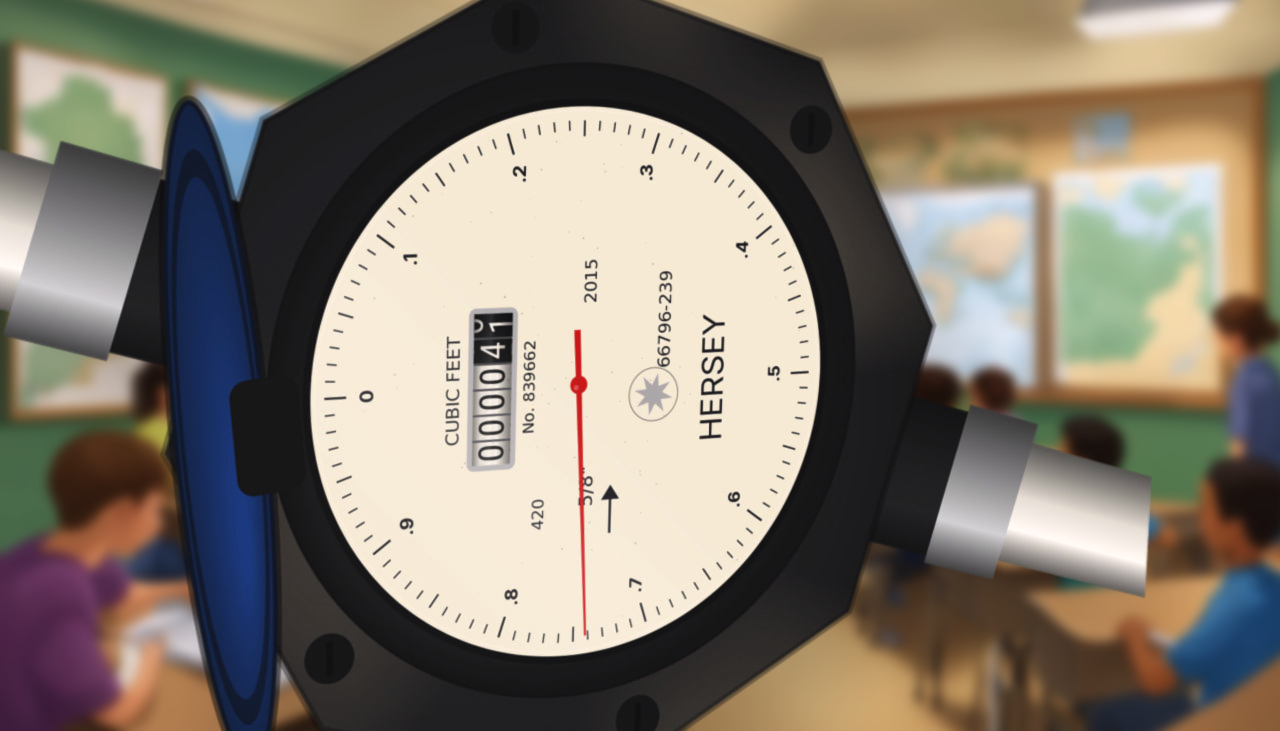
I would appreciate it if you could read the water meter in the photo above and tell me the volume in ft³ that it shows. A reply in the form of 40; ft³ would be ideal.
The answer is 40.74; ft³
